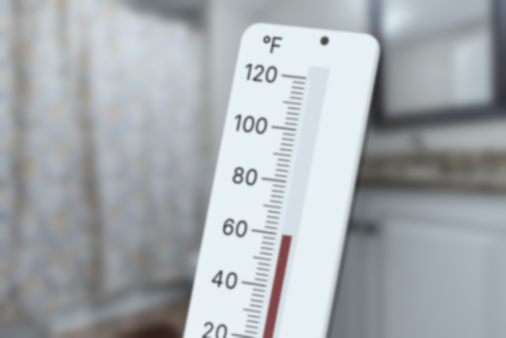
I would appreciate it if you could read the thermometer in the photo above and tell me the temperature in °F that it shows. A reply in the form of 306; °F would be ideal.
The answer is 60; °F
